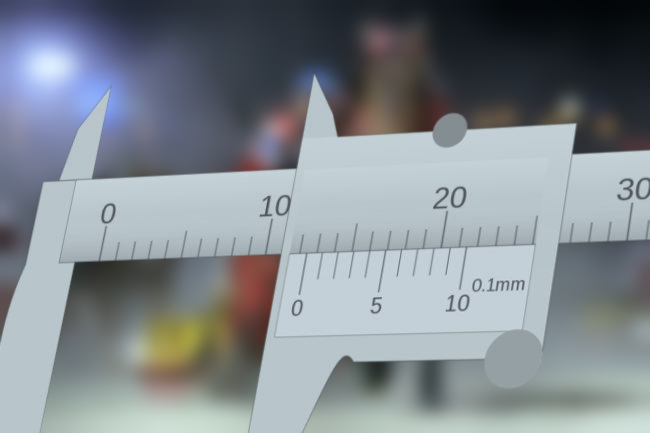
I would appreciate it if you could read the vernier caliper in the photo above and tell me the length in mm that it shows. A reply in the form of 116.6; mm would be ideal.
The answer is 12.4; mm
